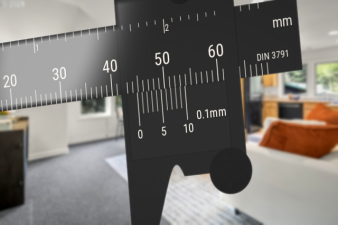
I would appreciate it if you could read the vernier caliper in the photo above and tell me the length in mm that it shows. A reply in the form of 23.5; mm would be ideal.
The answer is 44.8; mm
